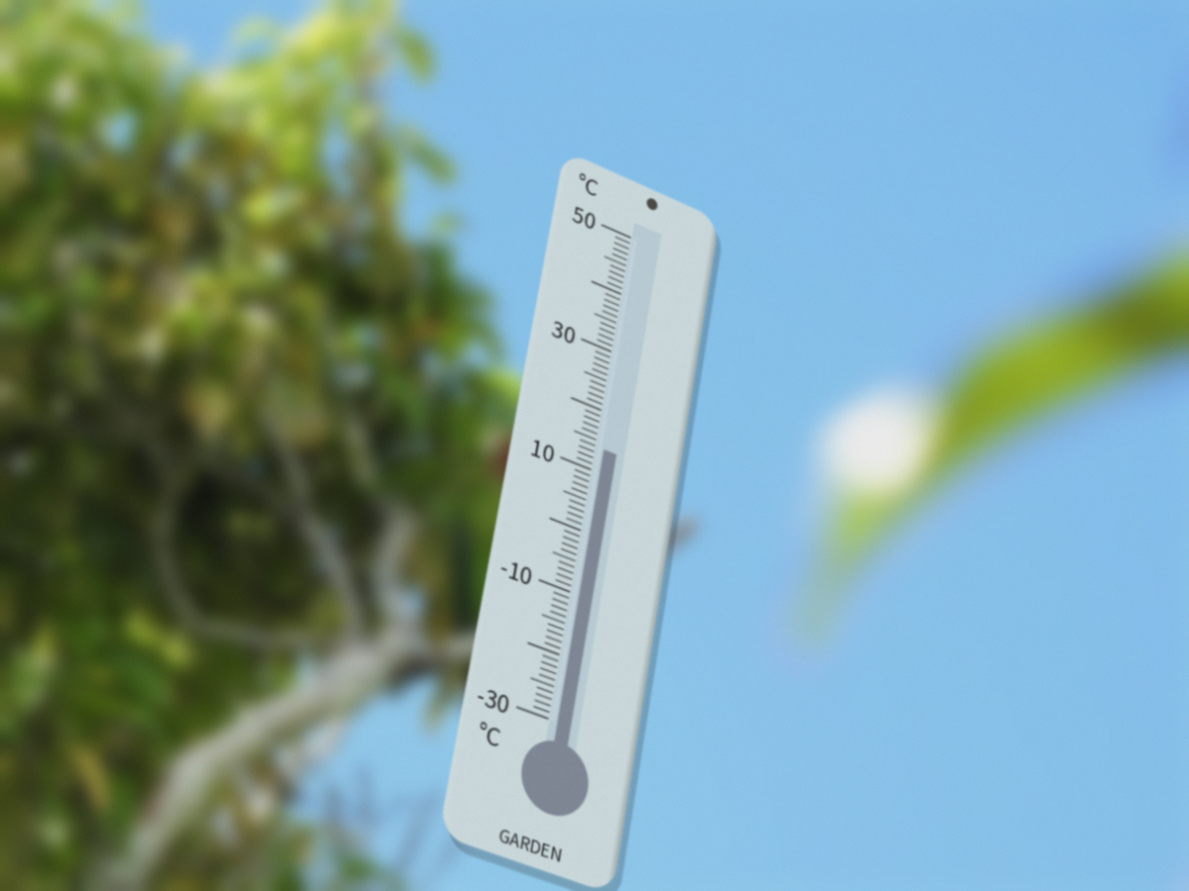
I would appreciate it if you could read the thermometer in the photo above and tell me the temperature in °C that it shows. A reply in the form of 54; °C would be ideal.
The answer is 14; °C
